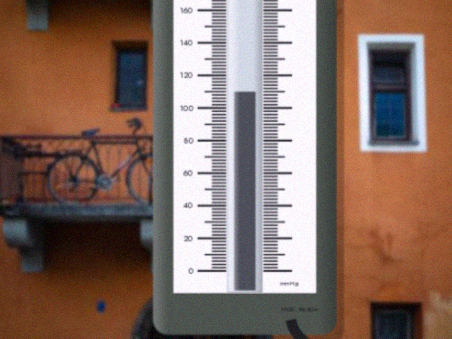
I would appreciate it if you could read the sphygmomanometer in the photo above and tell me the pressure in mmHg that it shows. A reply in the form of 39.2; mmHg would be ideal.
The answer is 110; mmHg
